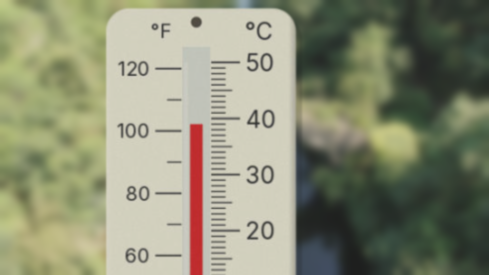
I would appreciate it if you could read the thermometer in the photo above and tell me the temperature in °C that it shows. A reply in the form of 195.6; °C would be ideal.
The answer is 39; °C
